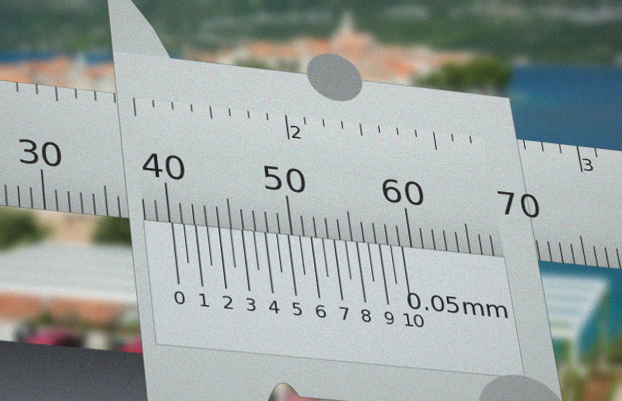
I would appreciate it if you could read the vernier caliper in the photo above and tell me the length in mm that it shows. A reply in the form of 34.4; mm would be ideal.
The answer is 40.2; mm
